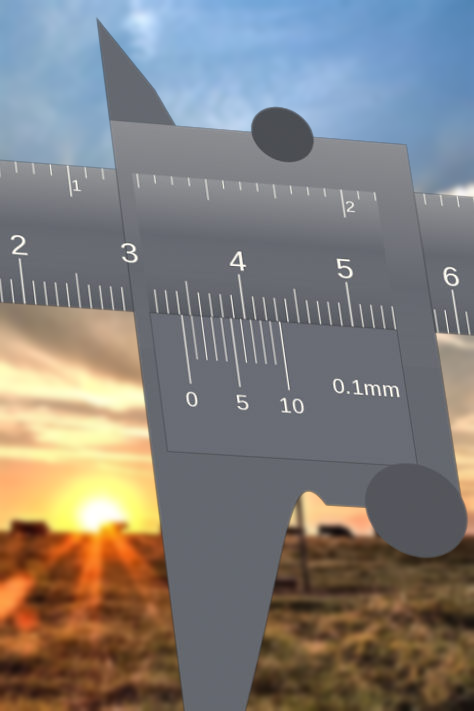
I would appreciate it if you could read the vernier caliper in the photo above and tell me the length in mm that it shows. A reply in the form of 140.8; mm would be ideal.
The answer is 34.2; mm
